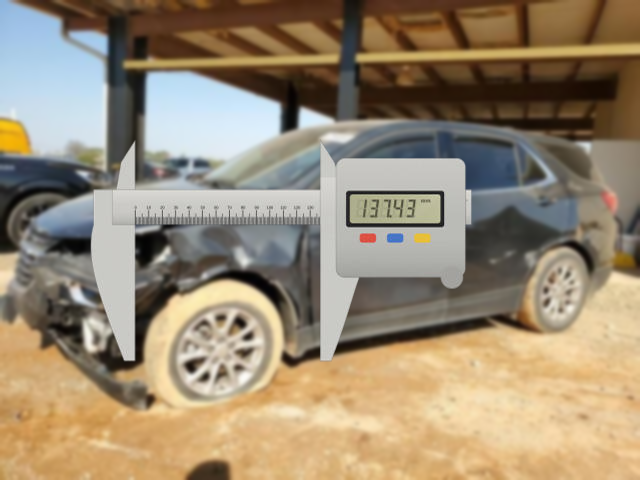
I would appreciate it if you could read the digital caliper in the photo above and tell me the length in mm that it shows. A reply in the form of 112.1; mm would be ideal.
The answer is 137.43; mm
